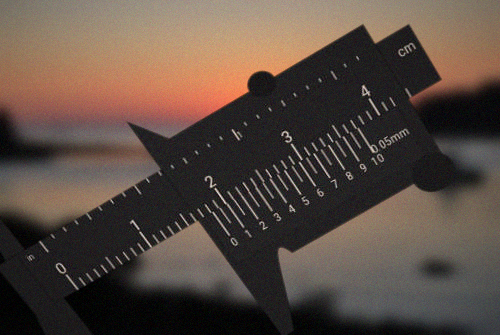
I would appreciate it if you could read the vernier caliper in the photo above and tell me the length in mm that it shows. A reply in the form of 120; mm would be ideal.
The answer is 18.2; mm
